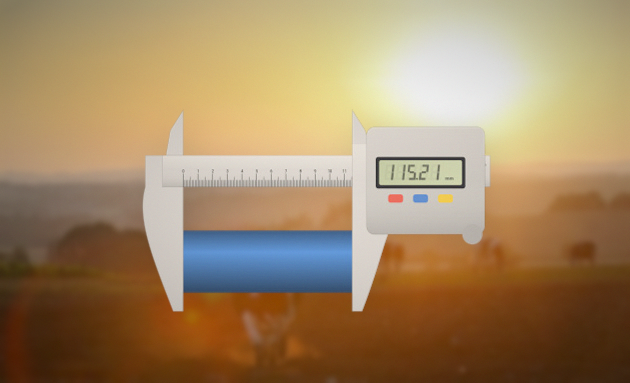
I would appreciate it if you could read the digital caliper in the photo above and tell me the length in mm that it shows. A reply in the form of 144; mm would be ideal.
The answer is 115.21; mm
